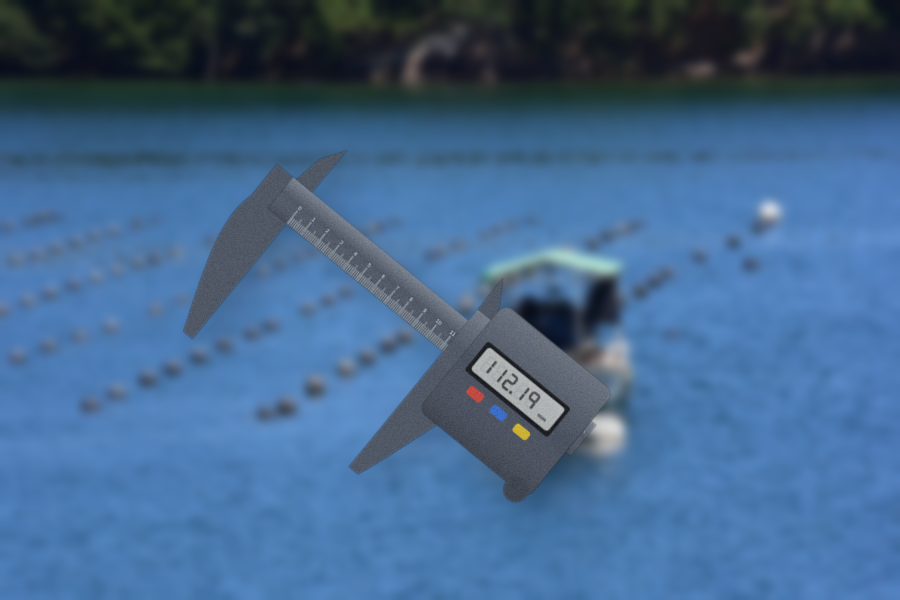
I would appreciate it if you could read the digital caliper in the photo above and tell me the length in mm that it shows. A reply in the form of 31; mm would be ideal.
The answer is 112.19; mm
